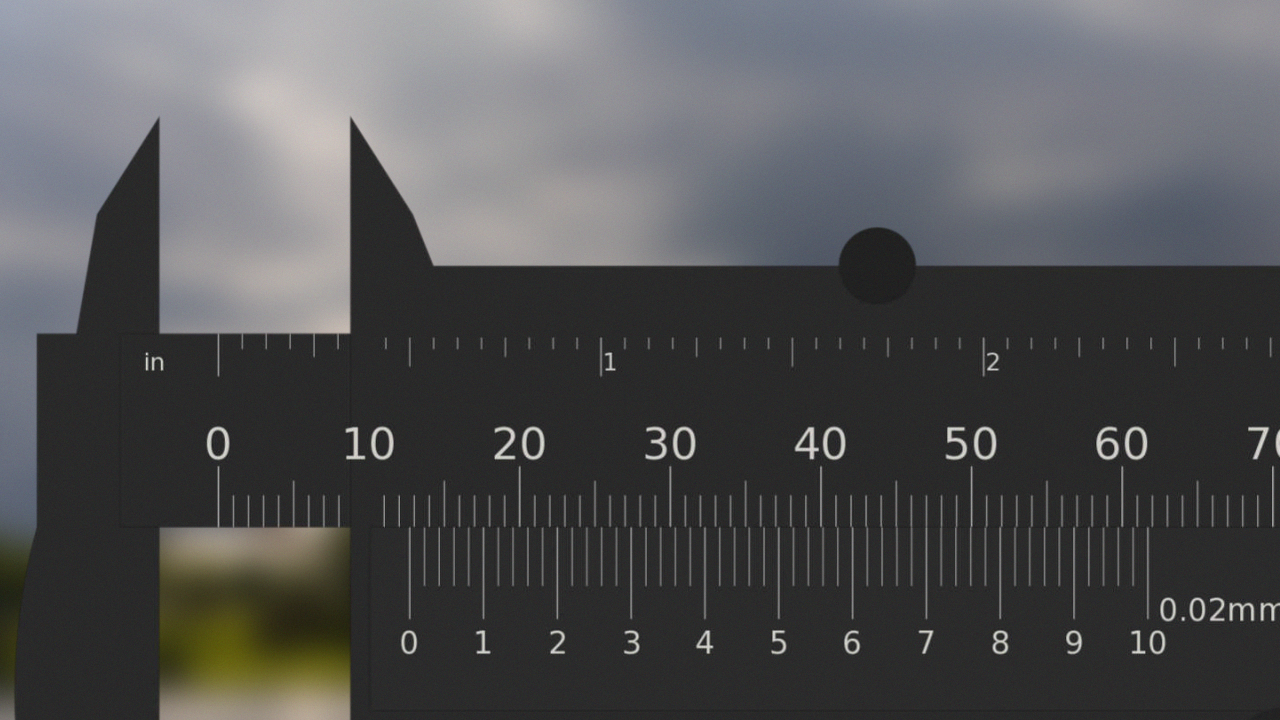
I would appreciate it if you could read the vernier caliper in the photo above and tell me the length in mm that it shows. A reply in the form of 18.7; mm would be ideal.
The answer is 12.7; mm
